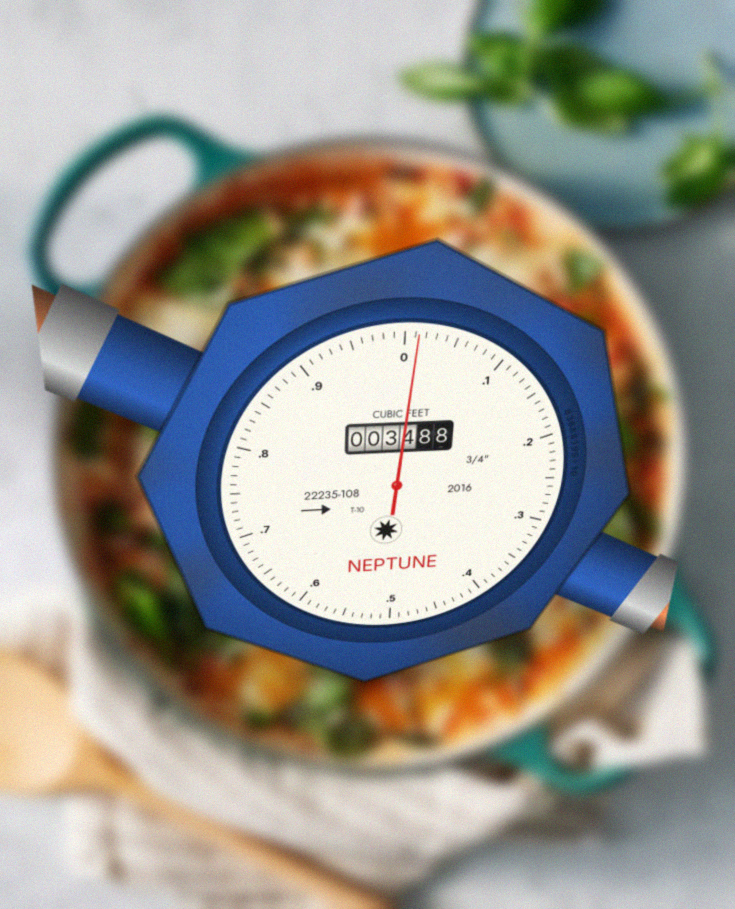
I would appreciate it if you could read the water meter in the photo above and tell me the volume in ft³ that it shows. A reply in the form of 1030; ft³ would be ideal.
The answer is 3488.01; ft³
